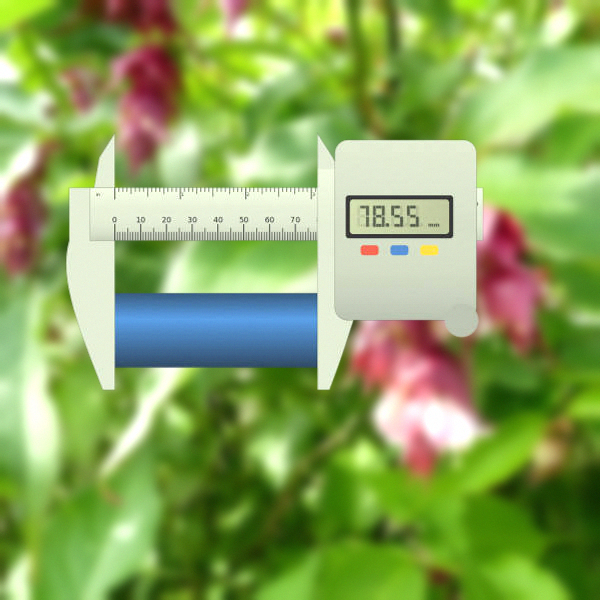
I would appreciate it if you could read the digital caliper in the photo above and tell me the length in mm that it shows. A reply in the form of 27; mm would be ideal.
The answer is 78.55; mm
